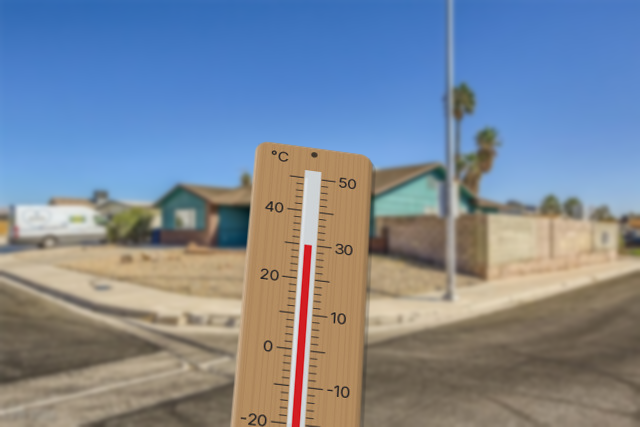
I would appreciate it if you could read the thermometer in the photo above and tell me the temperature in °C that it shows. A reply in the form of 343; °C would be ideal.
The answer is 30; °C
